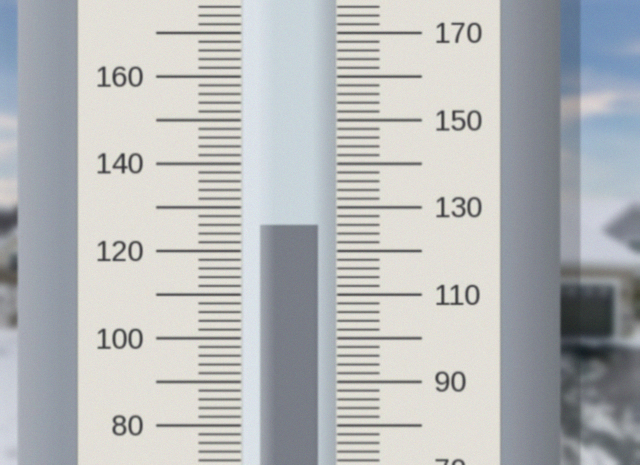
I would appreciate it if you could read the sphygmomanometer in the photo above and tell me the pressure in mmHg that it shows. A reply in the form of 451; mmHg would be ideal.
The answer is 126; mmHg
